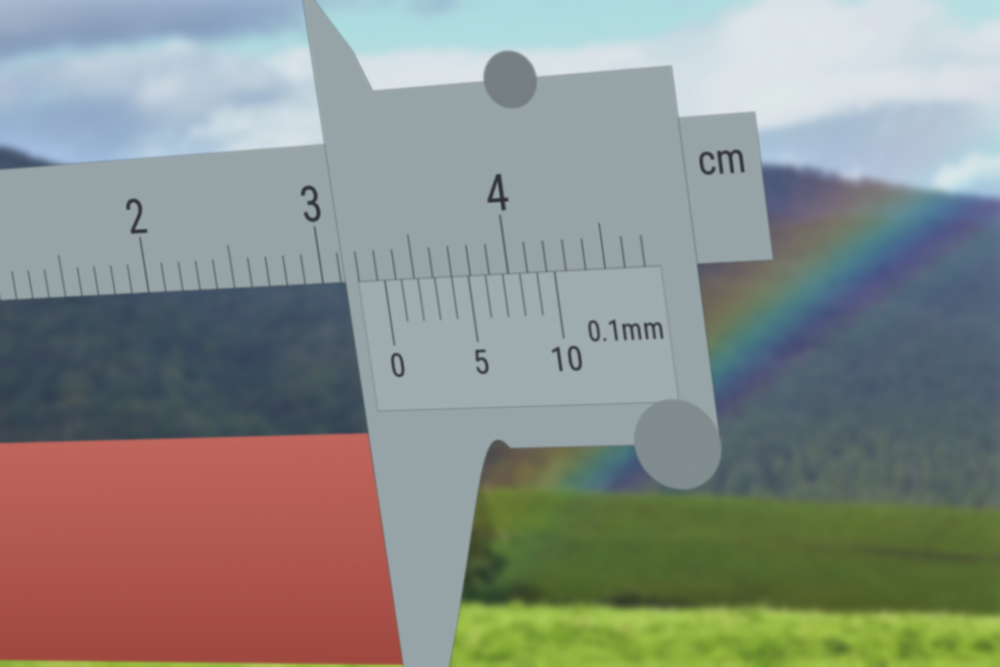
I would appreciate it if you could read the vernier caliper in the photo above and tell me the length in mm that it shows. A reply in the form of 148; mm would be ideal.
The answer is 33.4; mm
